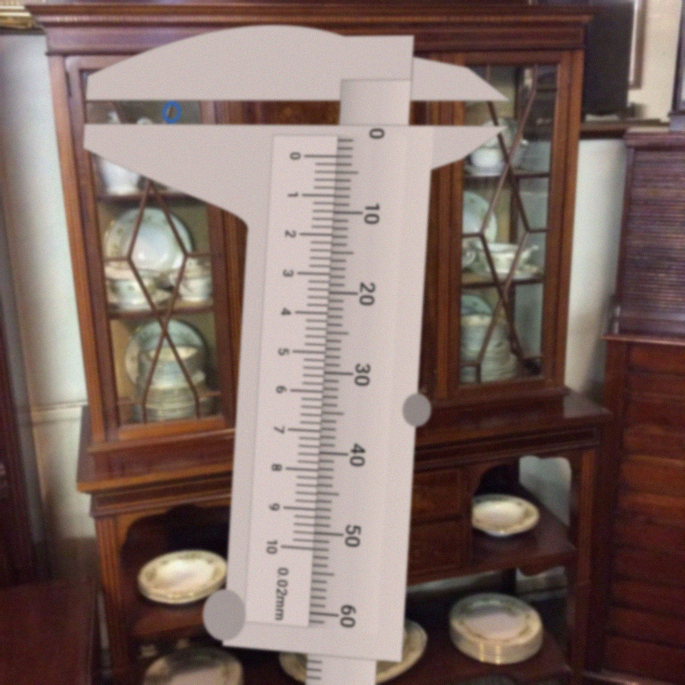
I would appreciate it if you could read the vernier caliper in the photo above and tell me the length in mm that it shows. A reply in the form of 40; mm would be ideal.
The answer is 3.0; mm
